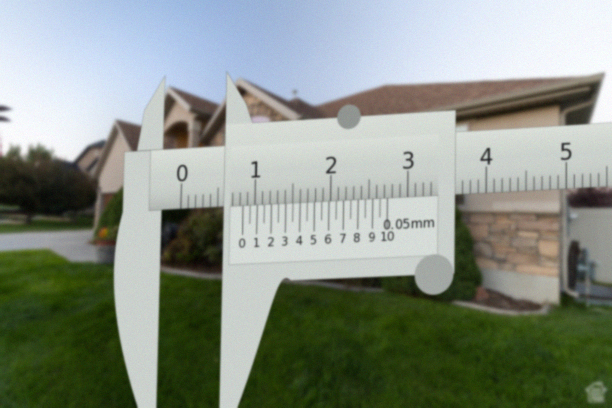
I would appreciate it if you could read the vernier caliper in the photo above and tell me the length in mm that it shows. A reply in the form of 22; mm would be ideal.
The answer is 8.4; mm
